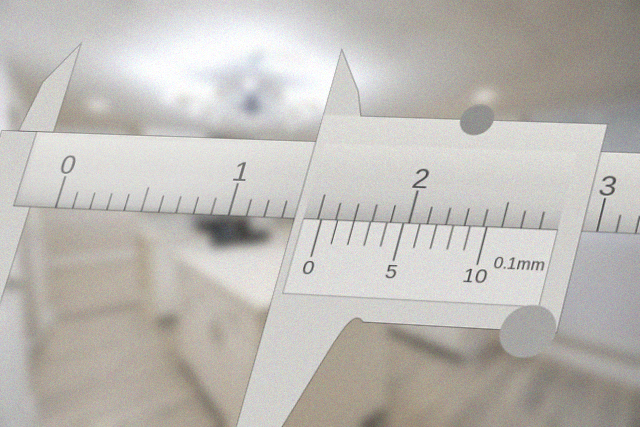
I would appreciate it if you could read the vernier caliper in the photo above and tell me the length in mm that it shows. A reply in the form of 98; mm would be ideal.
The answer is 15.2; mm
